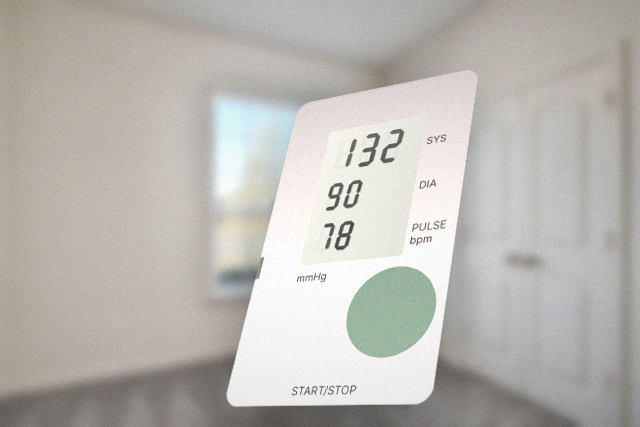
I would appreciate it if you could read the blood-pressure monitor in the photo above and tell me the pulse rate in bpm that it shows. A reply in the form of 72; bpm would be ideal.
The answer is 78; bpm
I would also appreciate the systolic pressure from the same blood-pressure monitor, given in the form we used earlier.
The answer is 132; mmHg
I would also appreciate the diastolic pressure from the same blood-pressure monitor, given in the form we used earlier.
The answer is 90; mmHg
